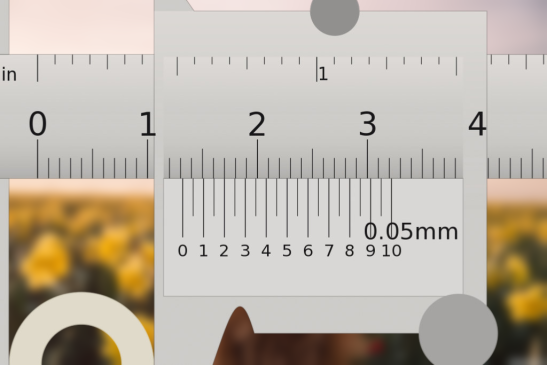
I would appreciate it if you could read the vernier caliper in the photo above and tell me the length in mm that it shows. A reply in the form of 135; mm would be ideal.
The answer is 13.2; mm
